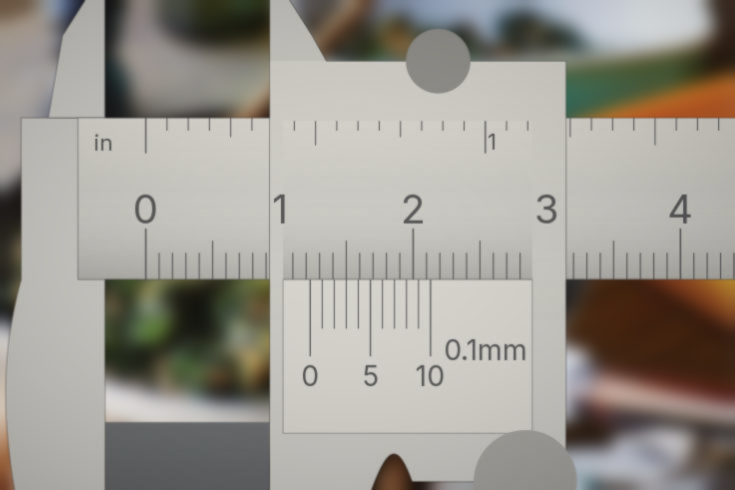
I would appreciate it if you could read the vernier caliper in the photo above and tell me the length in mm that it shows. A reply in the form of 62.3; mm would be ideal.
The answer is 12.3; mm
